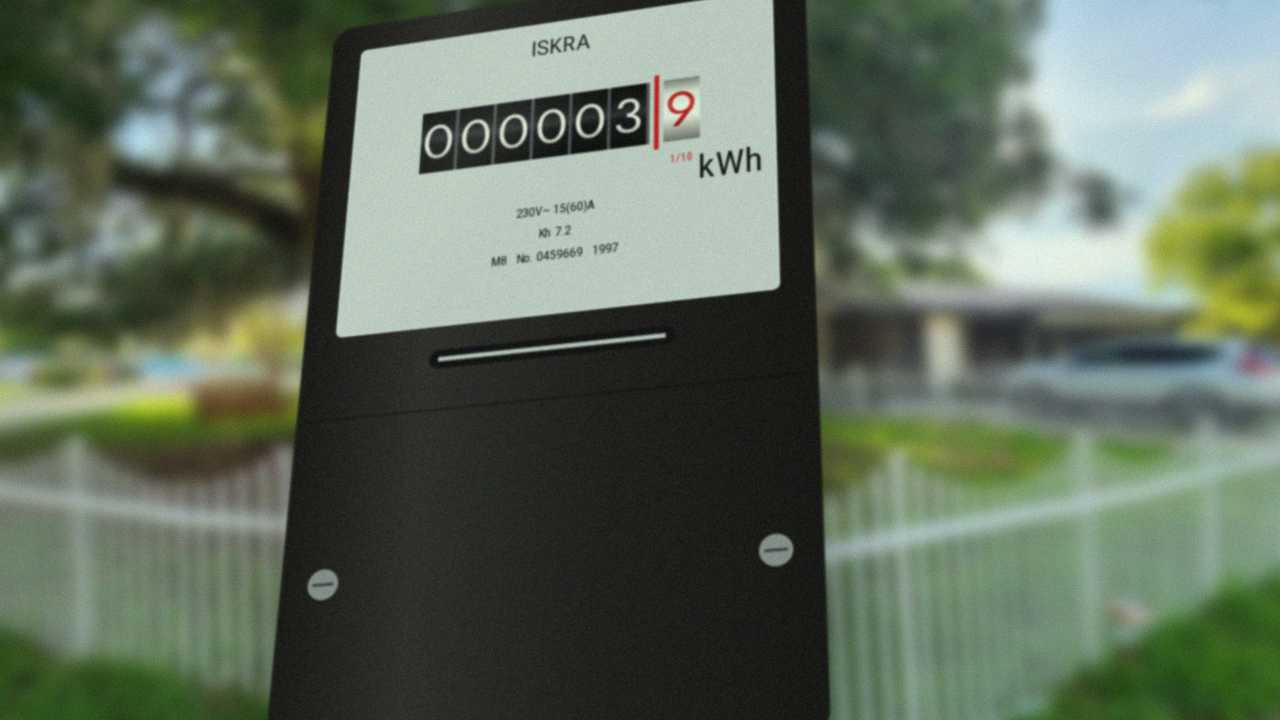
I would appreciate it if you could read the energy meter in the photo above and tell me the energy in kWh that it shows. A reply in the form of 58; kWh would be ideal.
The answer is 3.9; kWh
